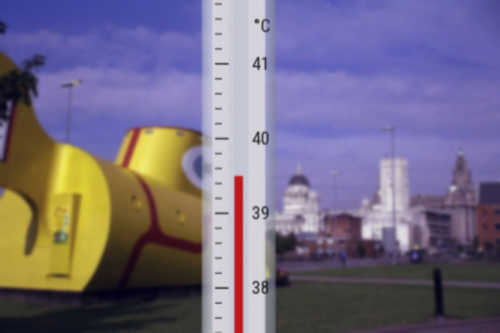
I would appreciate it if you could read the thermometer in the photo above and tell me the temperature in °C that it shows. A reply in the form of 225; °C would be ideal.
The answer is 39.5; °C
